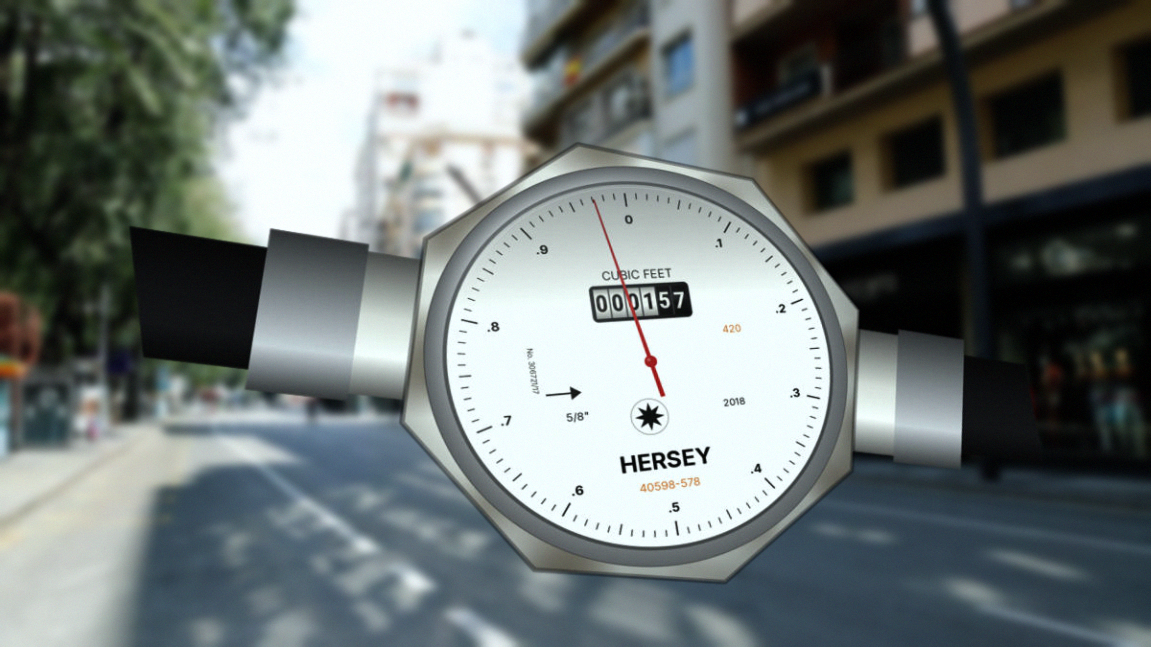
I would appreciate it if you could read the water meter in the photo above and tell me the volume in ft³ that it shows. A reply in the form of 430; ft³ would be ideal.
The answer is 156.97; ft³
